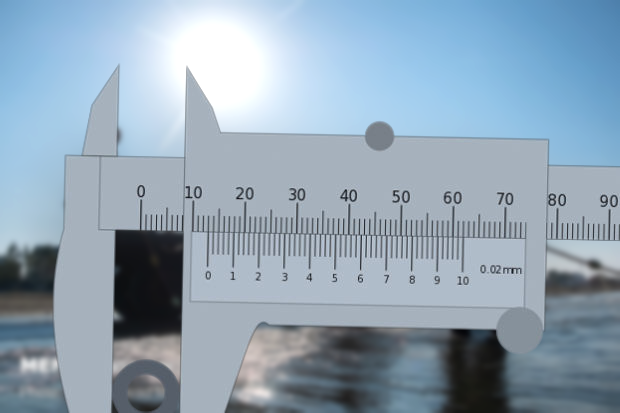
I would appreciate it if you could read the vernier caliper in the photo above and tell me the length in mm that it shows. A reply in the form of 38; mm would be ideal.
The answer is 13.0; mm
